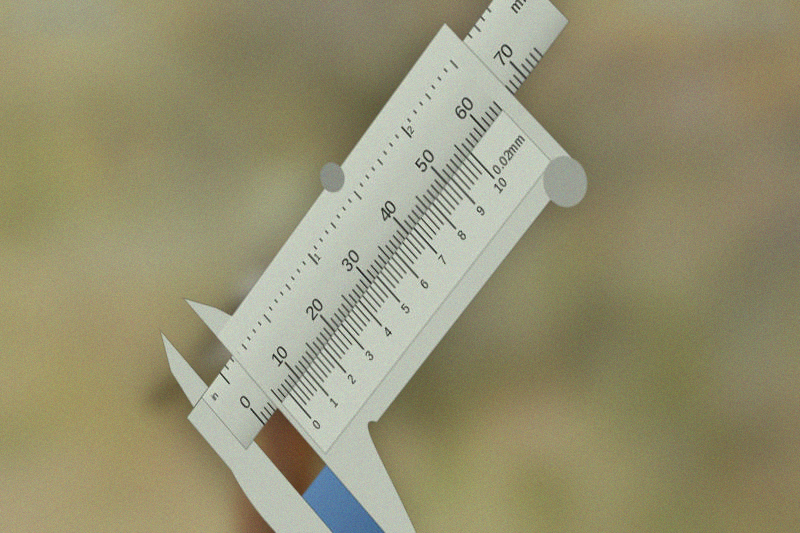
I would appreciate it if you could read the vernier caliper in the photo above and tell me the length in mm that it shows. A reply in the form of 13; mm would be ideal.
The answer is 7.0; mm
